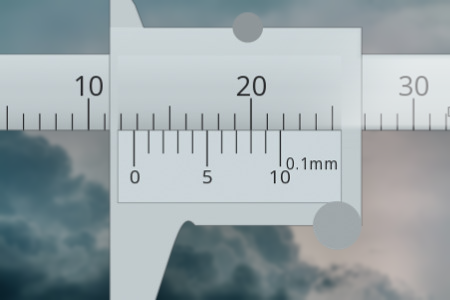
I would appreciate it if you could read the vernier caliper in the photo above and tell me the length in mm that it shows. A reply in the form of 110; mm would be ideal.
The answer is 12.8; mm
